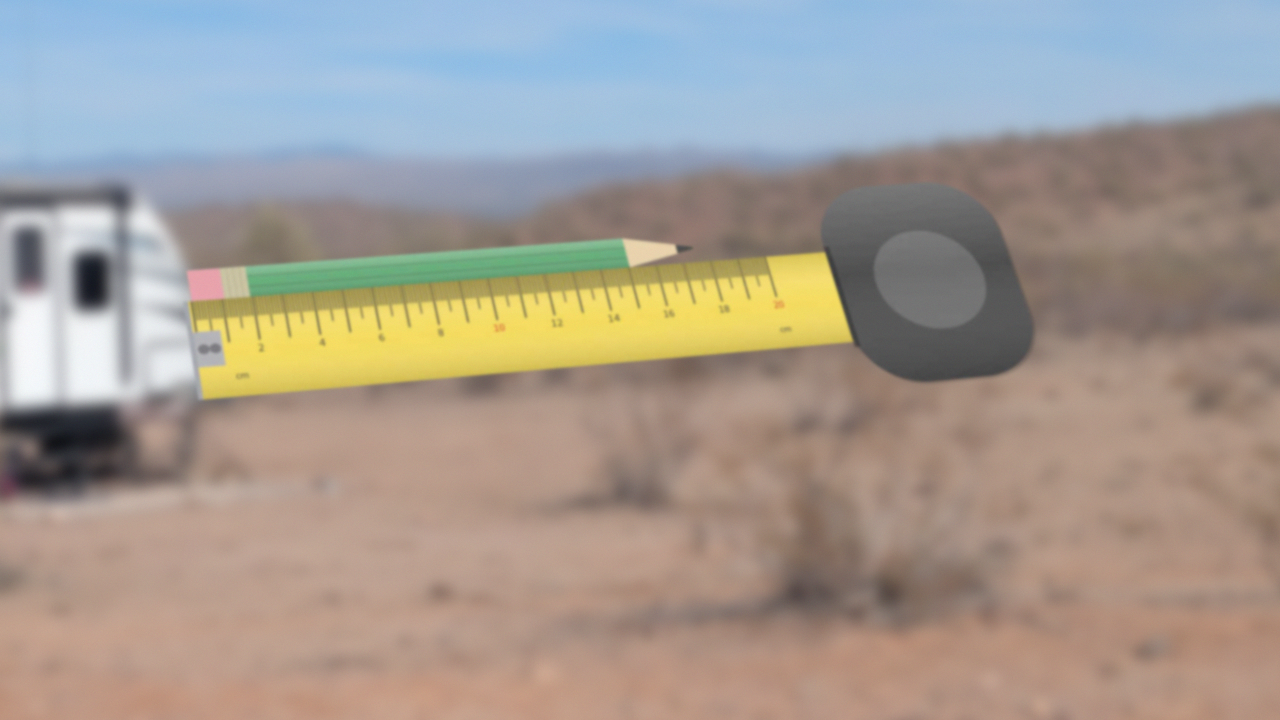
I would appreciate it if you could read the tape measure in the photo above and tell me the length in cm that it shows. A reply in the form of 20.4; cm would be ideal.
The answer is 17.5; cm
